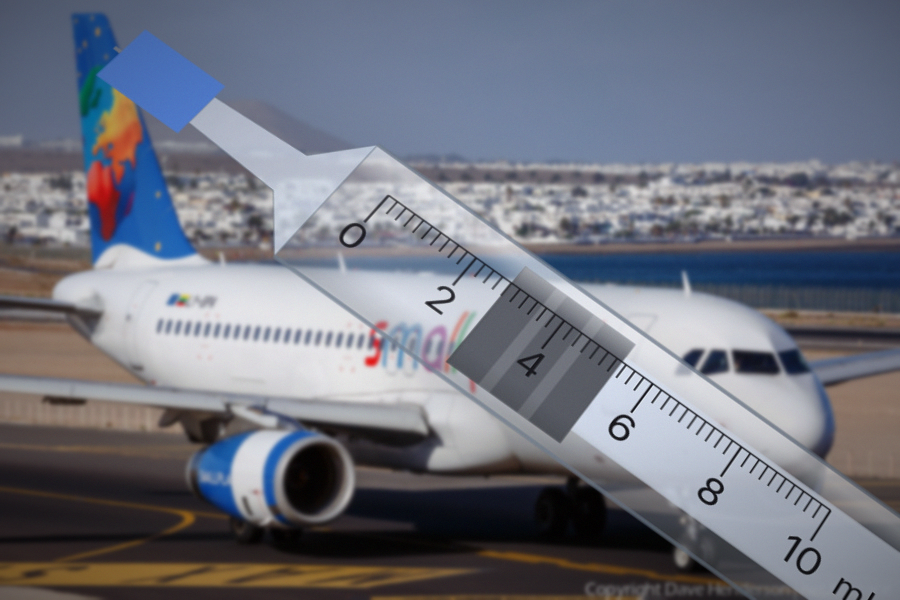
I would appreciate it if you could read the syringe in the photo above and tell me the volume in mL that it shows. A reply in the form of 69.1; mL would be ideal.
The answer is 2.8; mL
